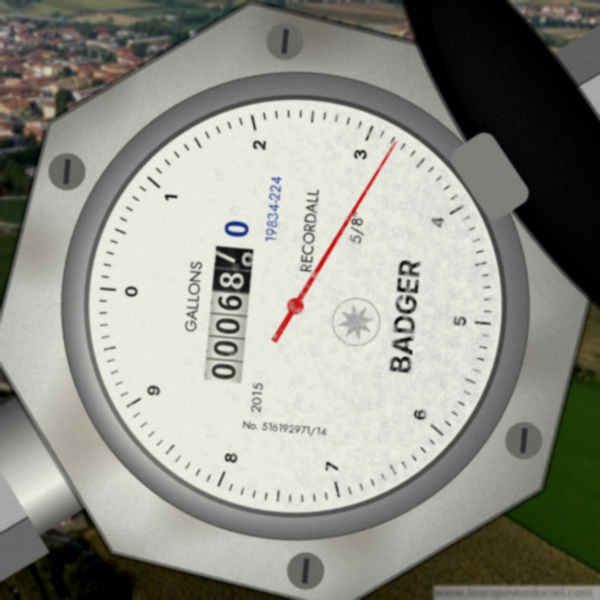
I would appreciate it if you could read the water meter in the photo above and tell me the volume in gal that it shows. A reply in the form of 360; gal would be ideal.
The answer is 6873.2; gal
